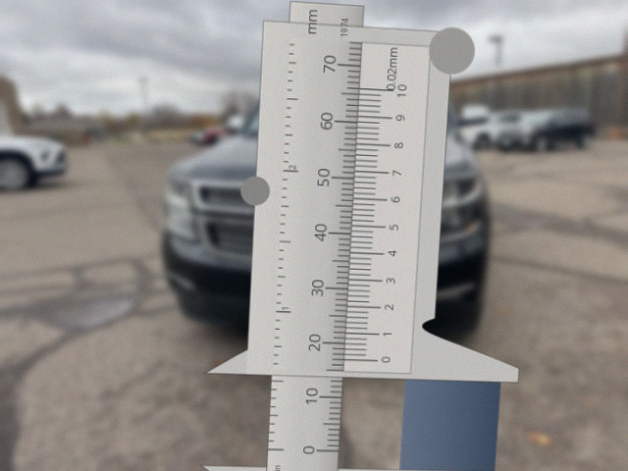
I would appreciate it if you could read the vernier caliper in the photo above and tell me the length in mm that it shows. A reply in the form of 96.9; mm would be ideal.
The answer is 17.0; mm
